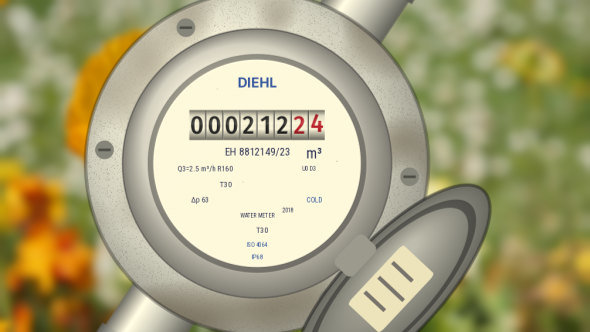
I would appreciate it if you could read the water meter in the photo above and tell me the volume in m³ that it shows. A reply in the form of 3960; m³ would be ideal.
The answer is 212.24; m³
